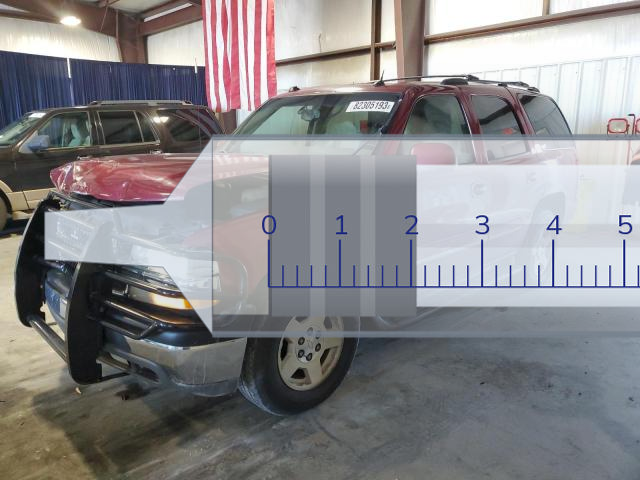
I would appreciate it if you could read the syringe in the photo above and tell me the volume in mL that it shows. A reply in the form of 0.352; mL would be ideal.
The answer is 0; mL
